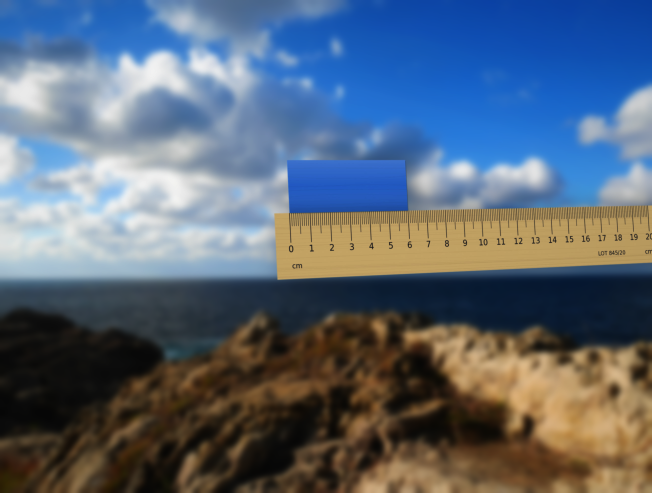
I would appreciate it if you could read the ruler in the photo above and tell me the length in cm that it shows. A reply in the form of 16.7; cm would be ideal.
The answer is 6; cm
